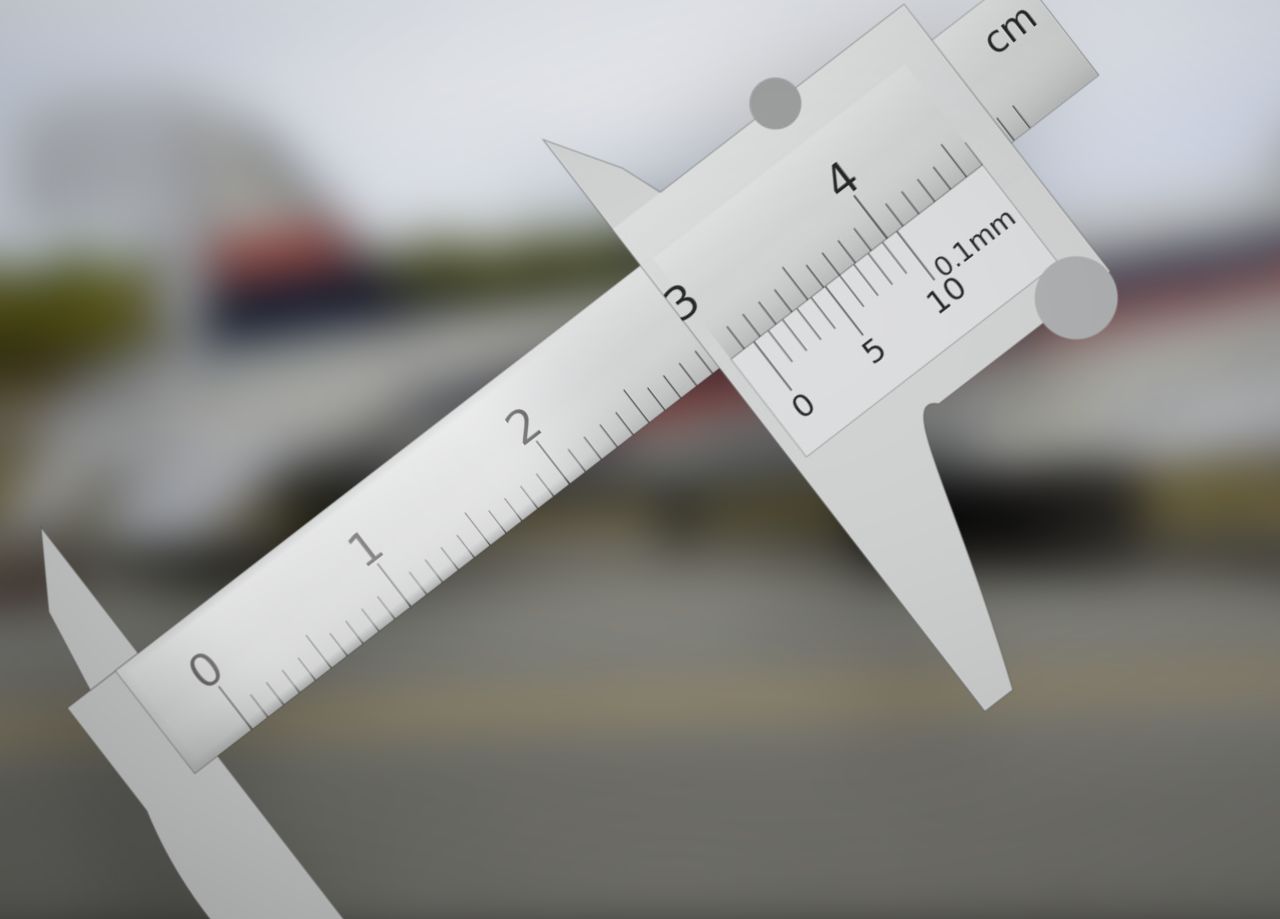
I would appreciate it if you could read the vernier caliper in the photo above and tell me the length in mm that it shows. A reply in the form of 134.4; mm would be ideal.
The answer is 31.6; mm
